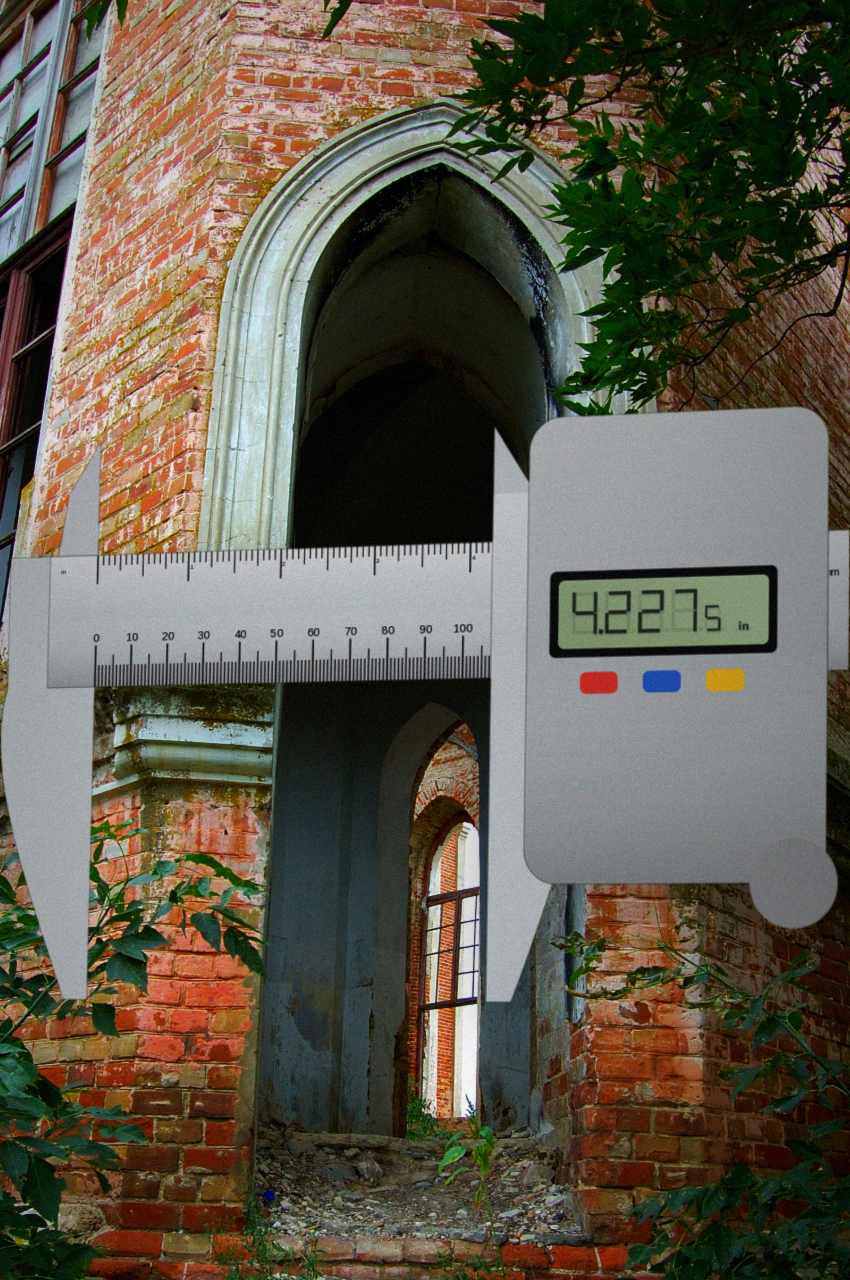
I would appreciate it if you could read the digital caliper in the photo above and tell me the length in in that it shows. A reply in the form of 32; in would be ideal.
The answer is 4.2275; in
